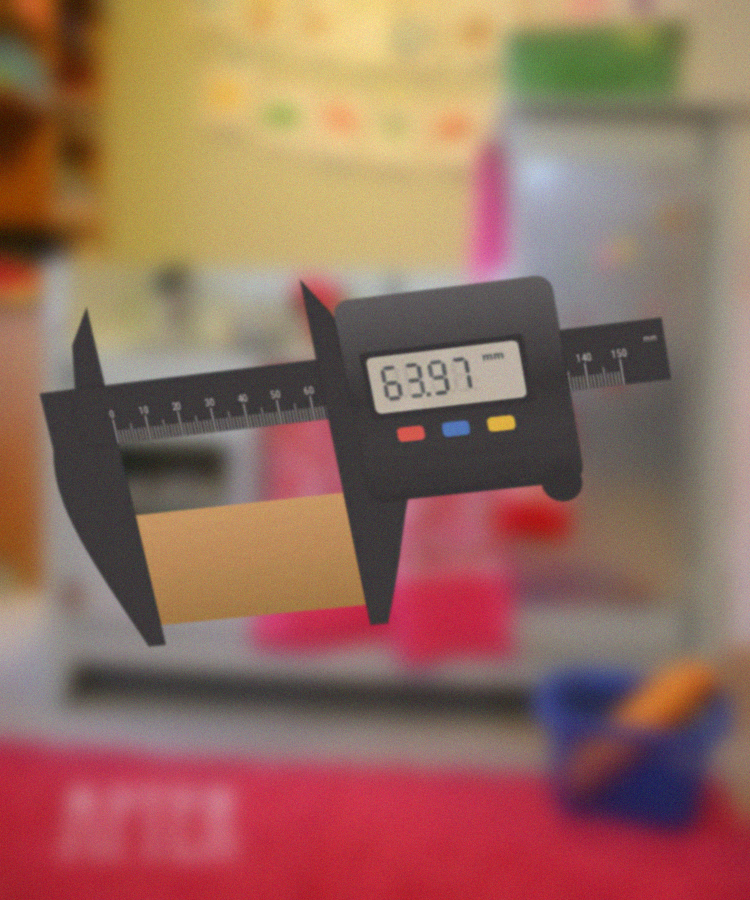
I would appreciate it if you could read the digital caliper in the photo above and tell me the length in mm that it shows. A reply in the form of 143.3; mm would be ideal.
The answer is 63.97; mm
